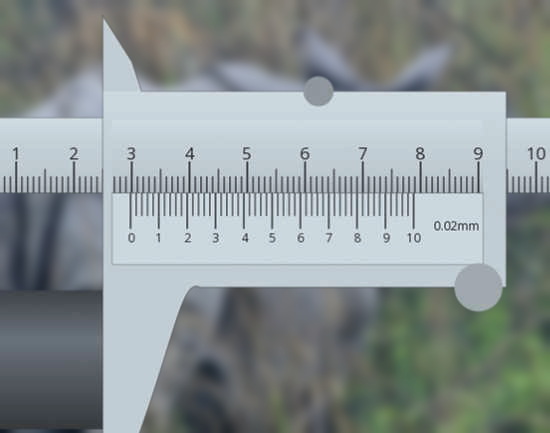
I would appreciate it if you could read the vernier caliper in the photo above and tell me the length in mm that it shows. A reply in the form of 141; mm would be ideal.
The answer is 29.8; mm
